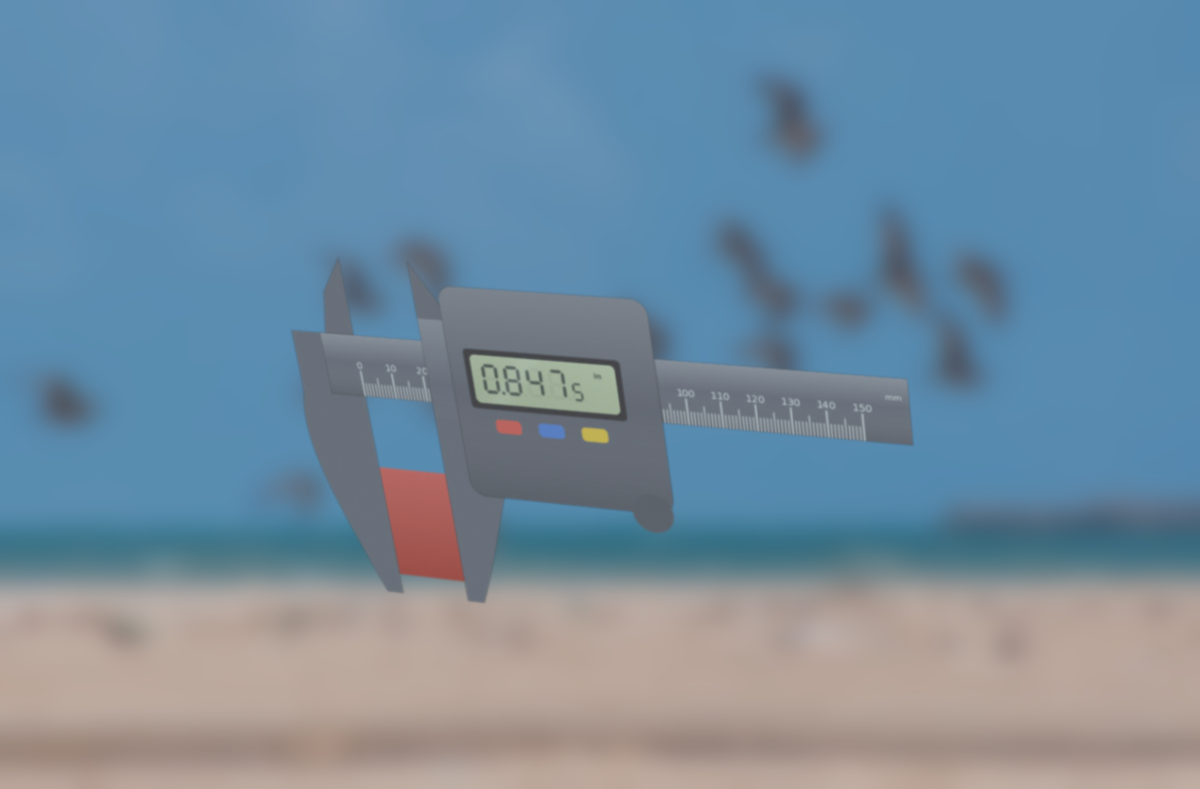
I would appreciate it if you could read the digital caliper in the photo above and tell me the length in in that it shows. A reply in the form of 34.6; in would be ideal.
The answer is 0.8475; in
